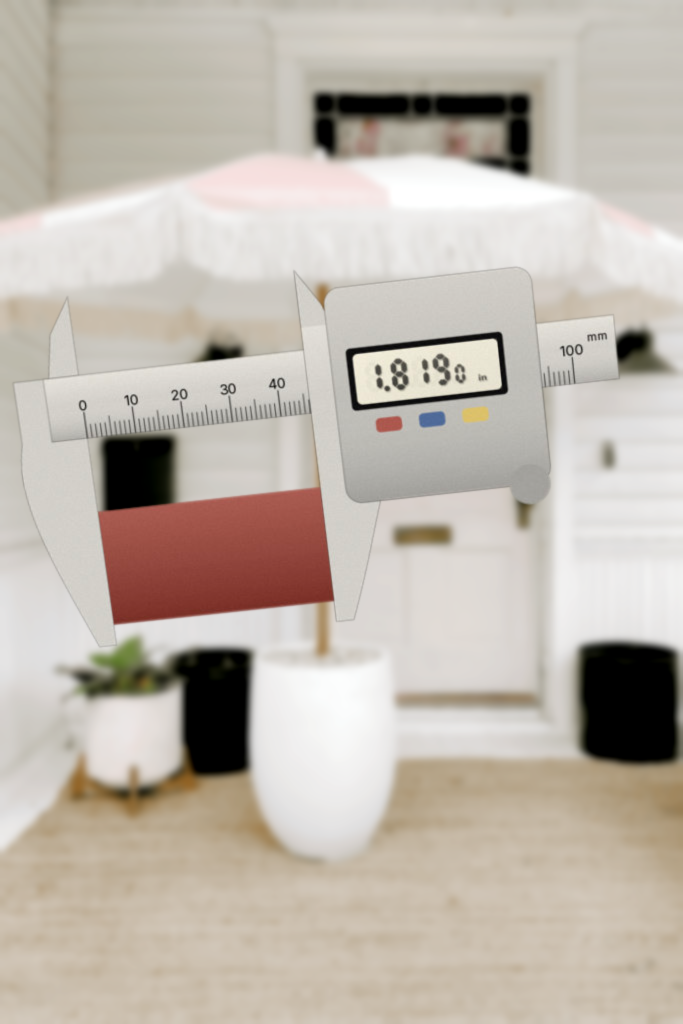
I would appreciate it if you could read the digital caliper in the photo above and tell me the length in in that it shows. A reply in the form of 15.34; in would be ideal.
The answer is 1.8190; in
